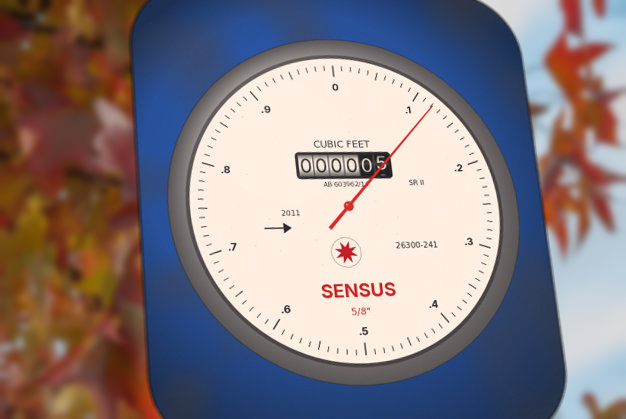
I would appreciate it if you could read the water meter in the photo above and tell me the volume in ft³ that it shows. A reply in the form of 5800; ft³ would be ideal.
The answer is 5.12; ft³
